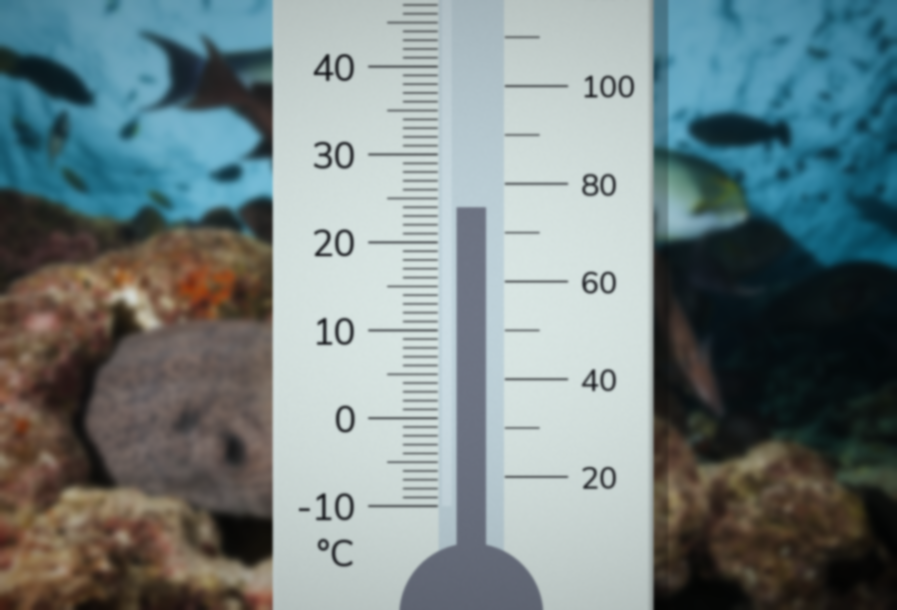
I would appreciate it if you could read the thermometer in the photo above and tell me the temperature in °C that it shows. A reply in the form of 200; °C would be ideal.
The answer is 24; °C
